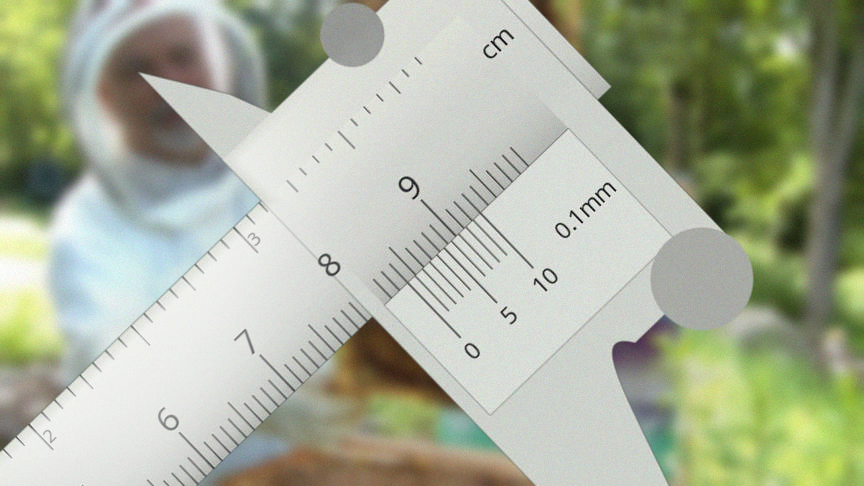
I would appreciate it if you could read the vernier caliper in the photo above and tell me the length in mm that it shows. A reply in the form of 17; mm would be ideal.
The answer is 84.0; mm
